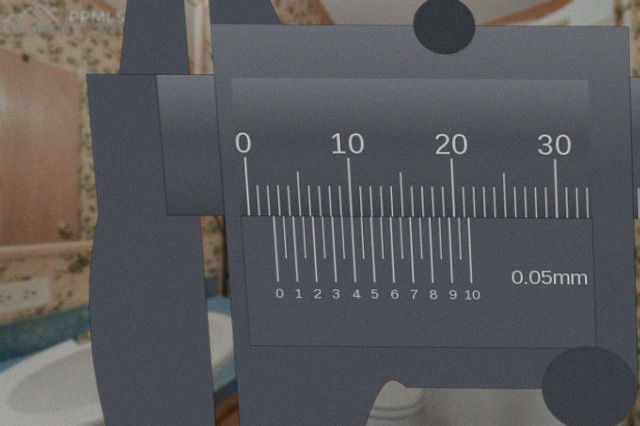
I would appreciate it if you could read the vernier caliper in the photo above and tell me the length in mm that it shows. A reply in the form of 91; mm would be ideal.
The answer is 2.4; mm
